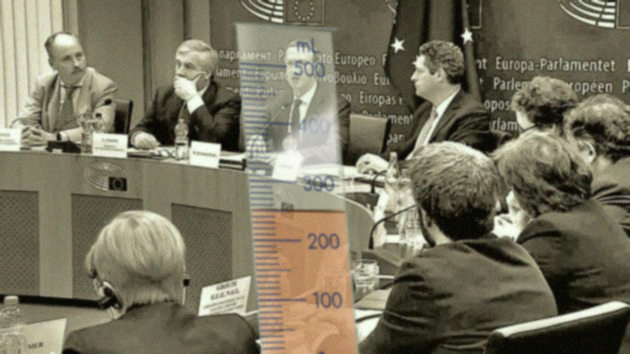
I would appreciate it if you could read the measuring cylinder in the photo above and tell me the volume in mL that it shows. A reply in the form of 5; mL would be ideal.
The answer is 250; mL
